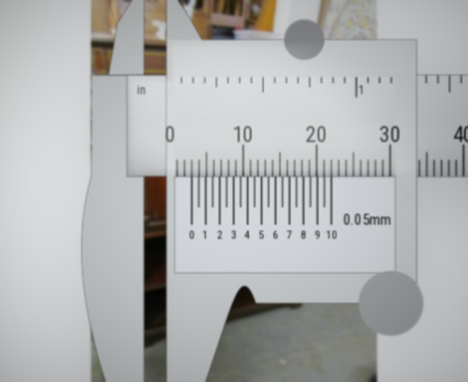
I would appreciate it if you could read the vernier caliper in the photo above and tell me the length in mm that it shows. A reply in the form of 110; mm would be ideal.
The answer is 3.0; mm
